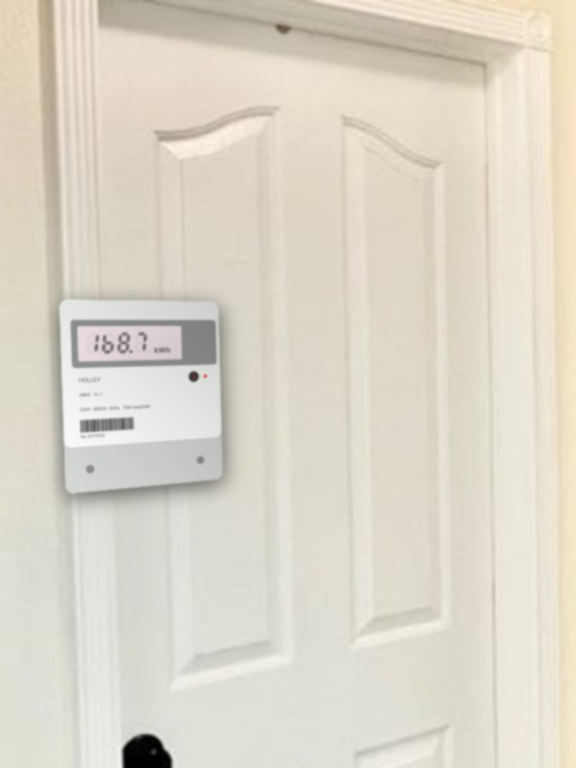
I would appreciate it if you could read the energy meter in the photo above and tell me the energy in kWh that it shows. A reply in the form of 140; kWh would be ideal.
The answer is 168.7; kWh
